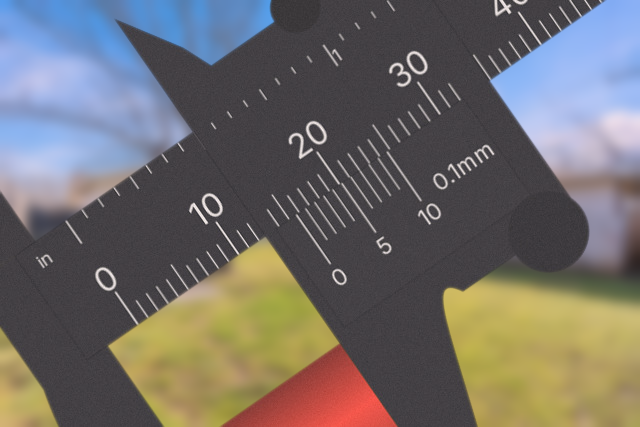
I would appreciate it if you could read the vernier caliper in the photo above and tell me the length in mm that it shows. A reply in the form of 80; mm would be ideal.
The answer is 15.7; mm
